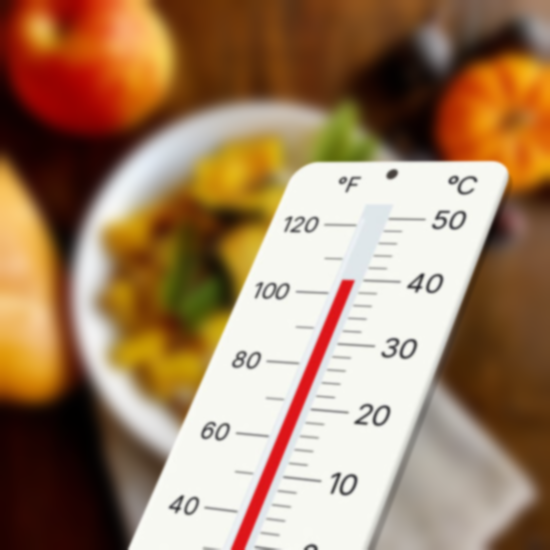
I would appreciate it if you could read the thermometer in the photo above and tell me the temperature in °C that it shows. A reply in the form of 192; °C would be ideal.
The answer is 40; °C
